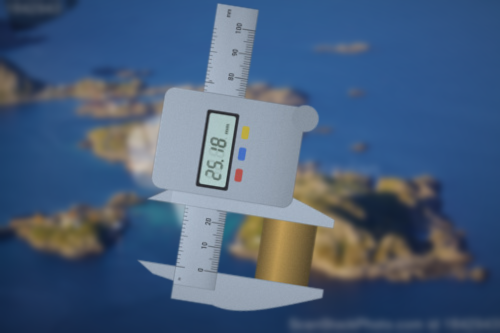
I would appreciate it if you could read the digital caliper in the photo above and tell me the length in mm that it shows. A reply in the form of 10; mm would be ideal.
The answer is 25.18; mm
